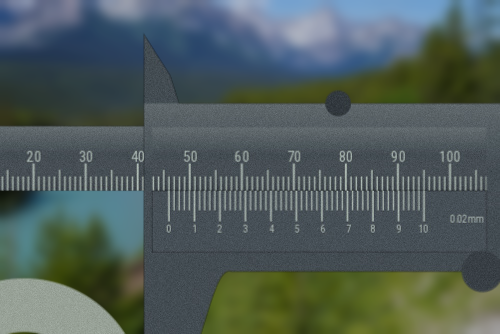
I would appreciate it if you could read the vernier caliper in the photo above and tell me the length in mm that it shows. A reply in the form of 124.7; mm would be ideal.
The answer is 46.0; mm
